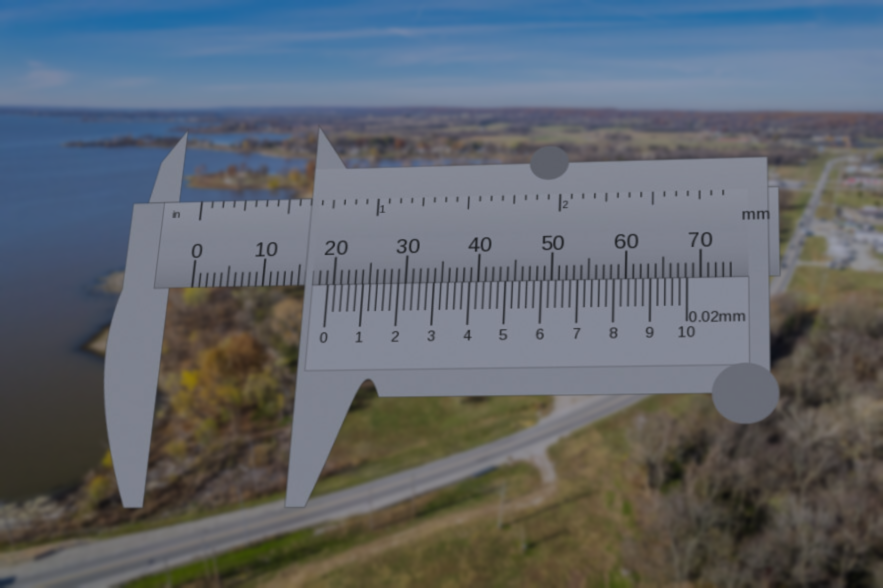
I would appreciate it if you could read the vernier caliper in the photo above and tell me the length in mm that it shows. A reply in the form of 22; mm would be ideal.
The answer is 19.2; mm
